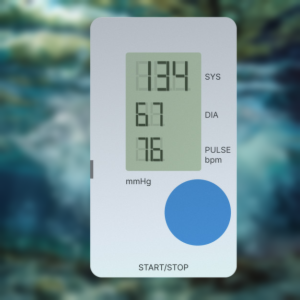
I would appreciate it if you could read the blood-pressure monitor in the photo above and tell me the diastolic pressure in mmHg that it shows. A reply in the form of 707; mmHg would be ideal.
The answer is 67; mmHg
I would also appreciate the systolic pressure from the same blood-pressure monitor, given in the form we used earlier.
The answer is 134; mmHg
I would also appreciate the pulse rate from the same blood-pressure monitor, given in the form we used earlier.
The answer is 76; bpm
